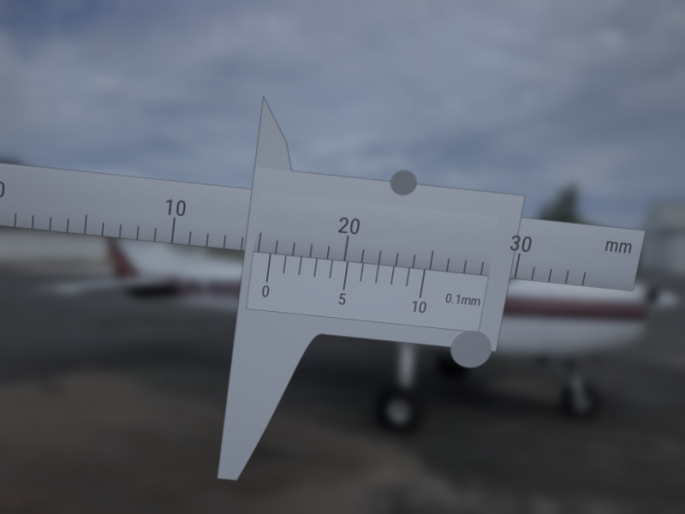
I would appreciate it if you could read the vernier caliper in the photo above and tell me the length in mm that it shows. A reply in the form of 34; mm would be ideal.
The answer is 15.7; mm
